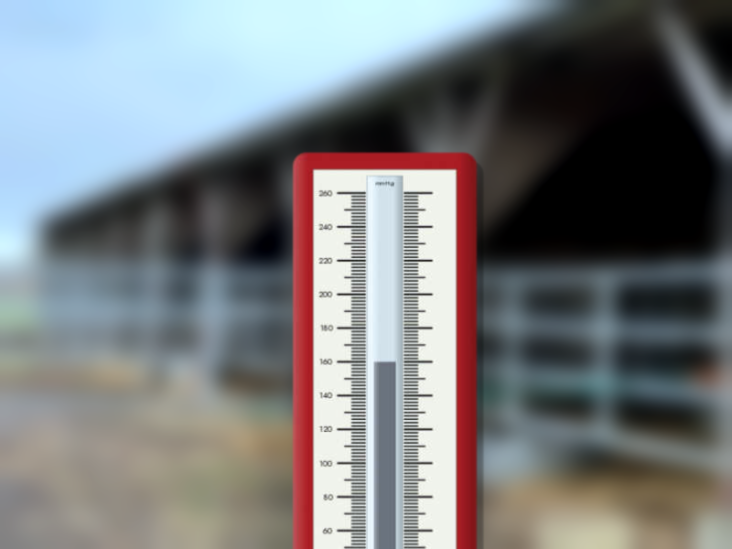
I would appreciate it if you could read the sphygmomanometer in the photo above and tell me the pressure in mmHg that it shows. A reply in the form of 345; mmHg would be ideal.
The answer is 160; mmHg
